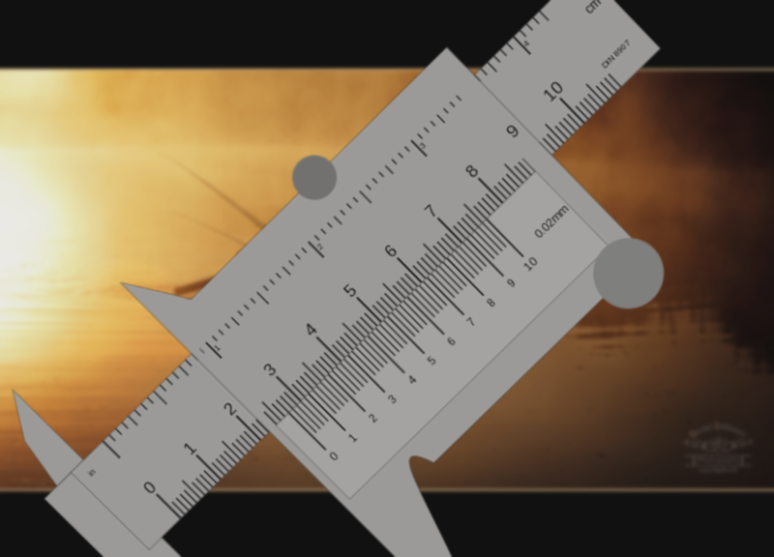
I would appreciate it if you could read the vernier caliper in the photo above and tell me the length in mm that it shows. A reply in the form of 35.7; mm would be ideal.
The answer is 27.0; mm
